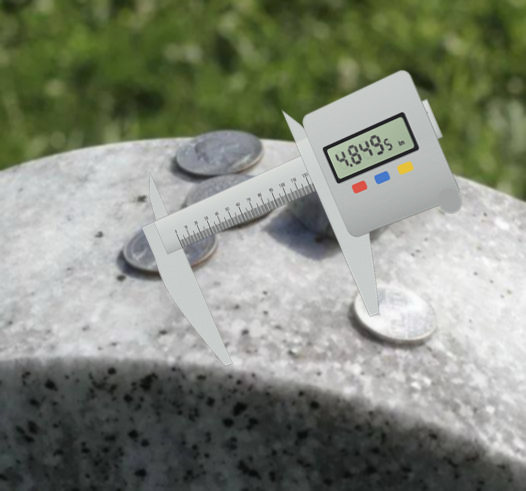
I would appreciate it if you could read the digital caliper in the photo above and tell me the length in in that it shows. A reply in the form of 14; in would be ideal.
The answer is 4.8495; in
